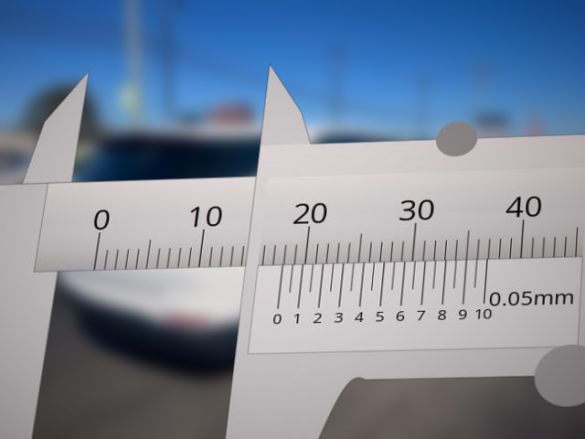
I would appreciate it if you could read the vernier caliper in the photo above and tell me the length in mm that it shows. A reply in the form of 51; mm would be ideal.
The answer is 17.9; mm
